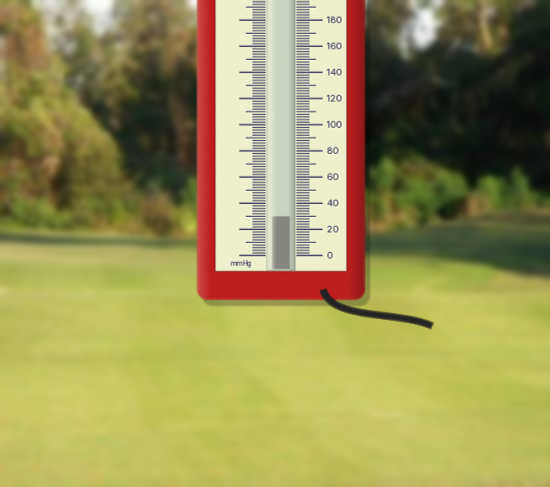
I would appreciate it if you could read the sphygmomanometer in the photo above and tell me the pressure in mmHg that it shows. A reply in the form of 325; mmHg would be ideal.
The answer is 30; mmHg
